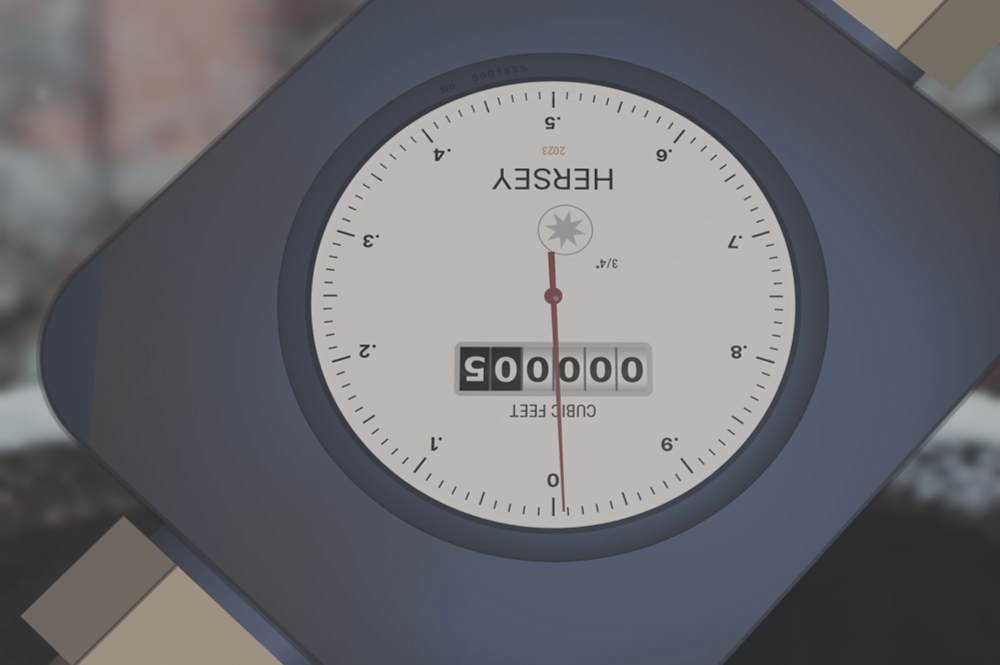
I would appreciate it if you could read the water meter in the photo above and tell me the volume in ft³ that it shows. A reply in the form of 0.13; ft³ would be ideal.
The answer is 4.99; ft³
